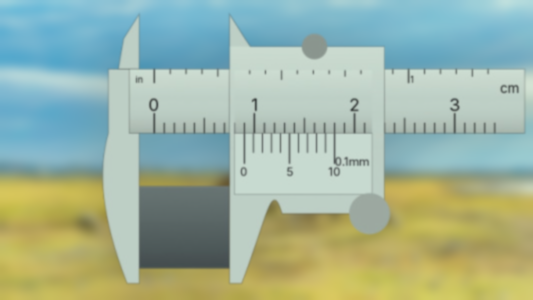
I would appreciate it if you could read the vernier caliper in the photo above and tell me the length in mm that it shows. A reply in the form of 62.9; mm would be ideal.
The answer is 9.0; mm
